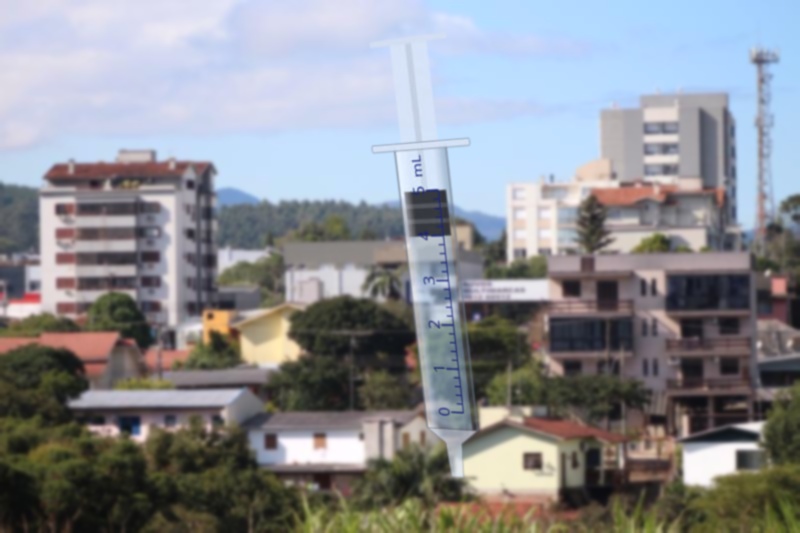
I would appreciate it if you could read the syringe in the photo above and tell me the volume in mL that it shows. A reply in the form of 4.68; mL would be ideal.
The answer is 4; mL
